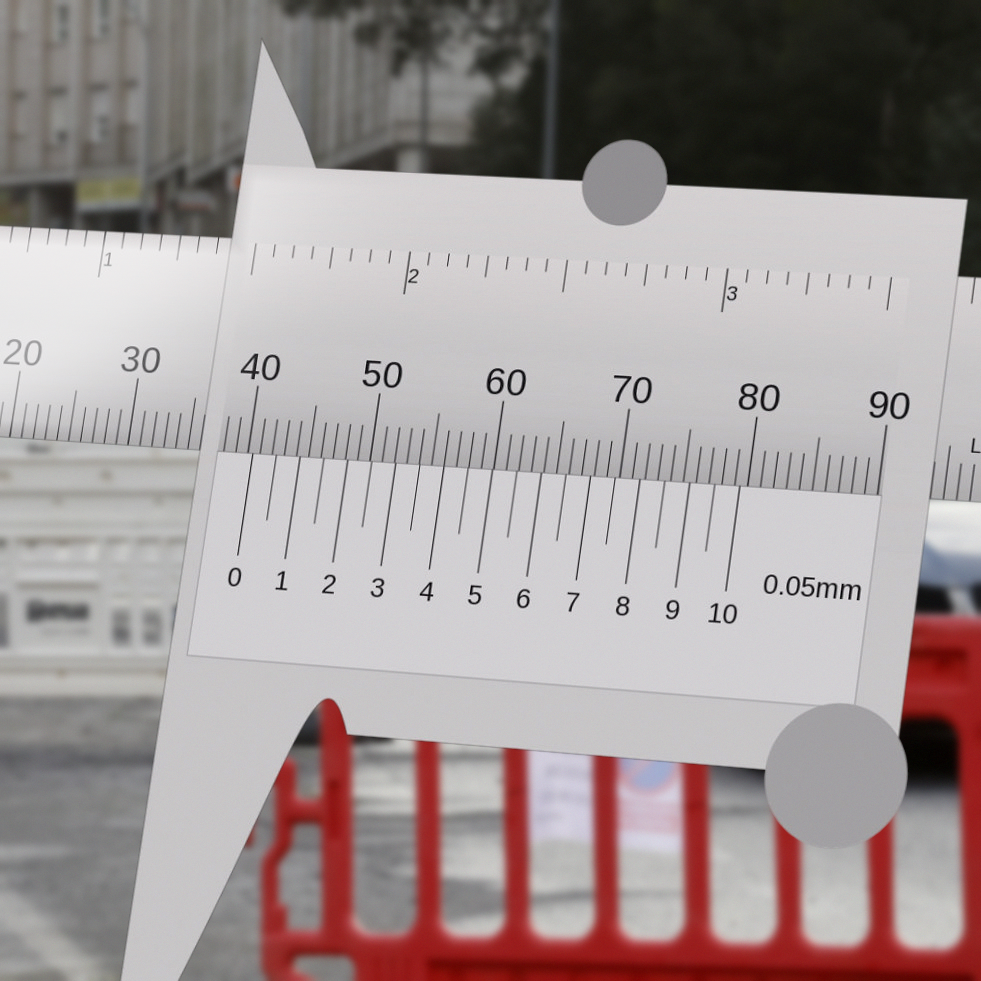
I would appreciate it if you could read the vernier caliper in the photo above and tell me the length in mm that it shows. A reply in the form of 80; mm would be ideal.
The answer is 40.4; mm
